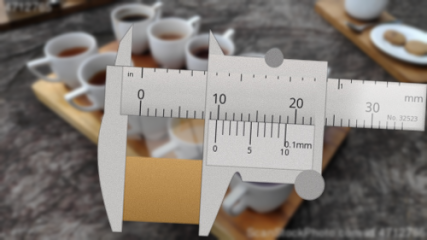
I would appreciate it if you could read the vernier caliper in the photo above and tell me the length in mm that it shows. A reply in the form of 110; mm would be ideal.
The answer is 9.8; mm
